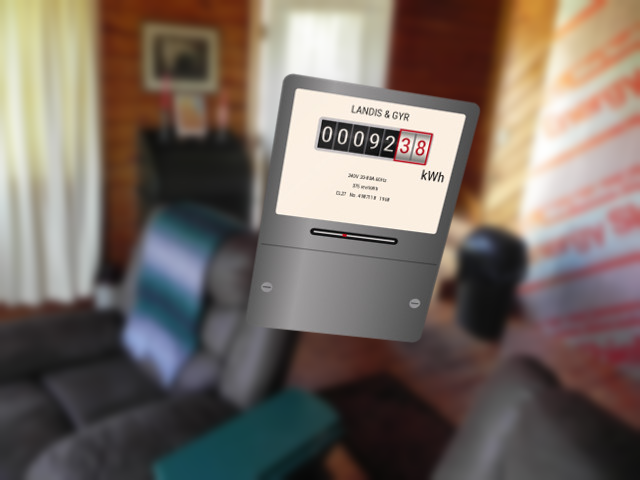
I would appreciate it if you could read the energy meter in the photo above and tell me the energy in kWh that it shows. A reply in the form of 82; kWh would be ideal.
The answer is 92.38; kWh
